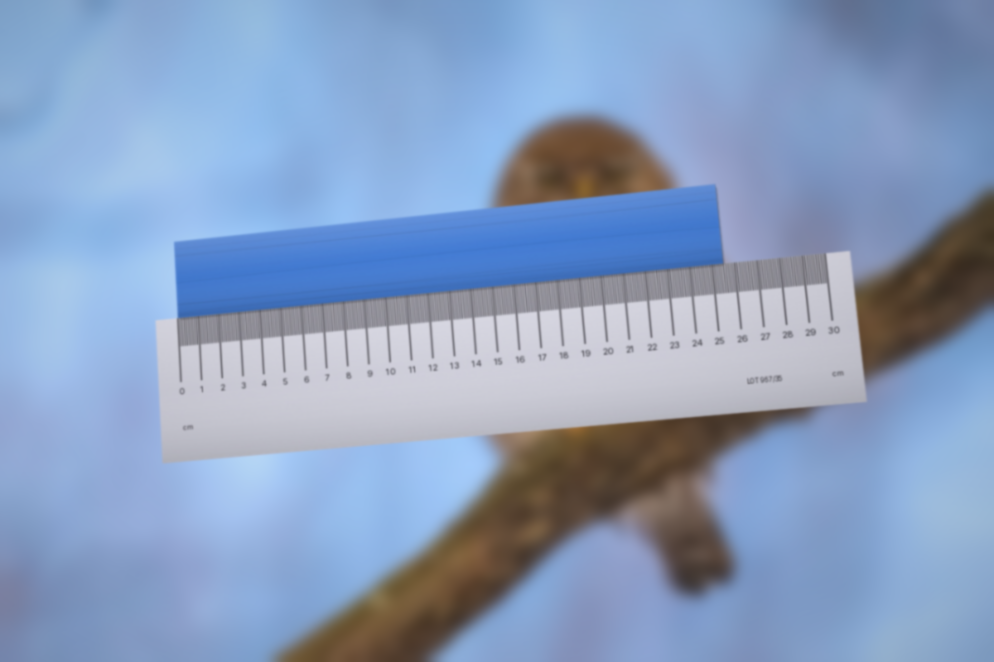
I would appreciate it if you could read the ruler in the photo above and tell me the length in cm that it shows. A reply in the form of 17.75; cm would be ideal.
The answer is 25.5; cm
